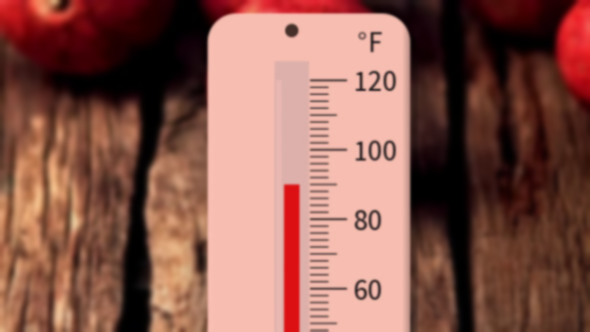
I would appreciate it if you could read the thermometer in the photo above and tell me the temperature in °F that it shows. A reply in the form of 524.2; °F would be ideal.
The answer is 90; °F
